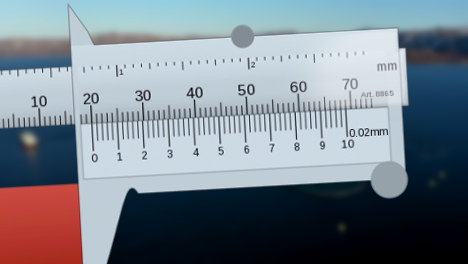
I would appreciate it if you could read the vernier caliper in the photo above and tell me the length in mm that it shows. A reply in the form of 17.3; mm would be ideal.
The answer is 20.0; mm
